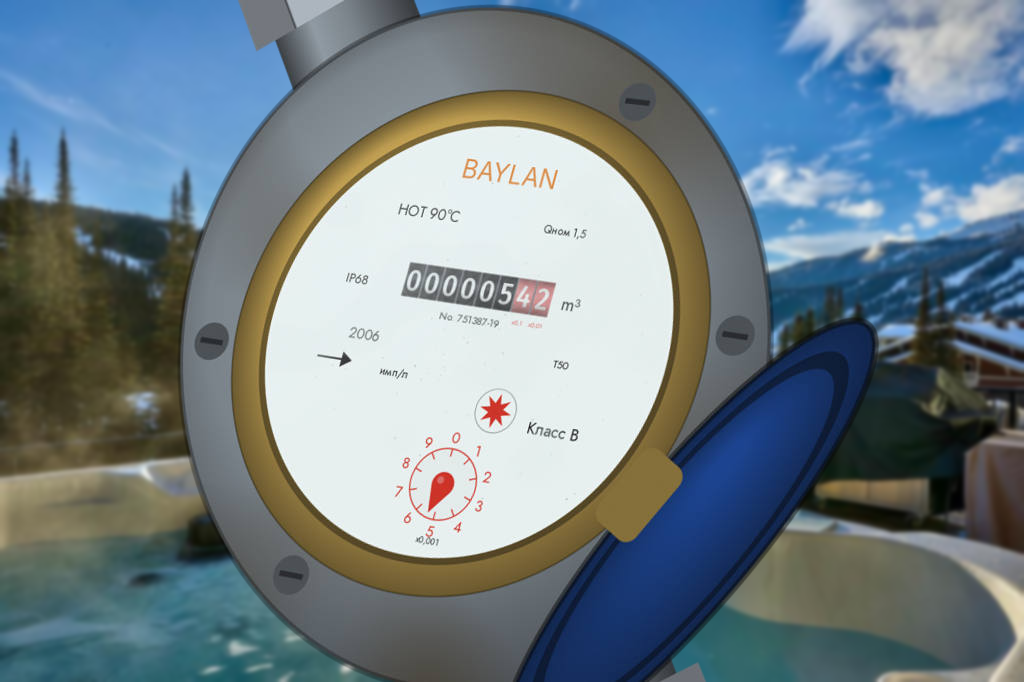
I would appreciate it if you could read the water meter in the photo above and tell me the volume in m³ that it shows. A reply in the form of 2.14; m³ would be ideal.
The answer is 5.425; m³
